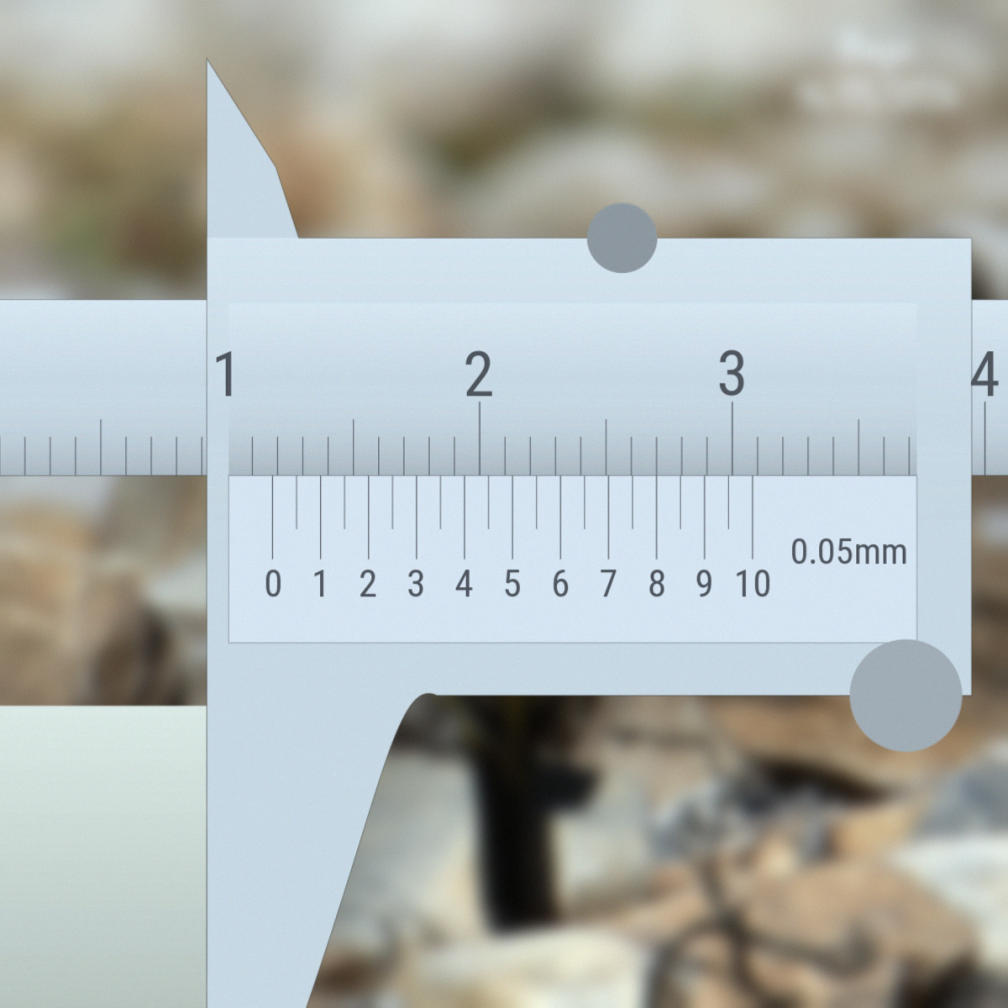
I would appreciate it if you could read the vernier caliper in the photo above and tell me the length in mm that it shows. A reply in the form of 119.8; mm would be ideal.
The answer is 11.80; mm
